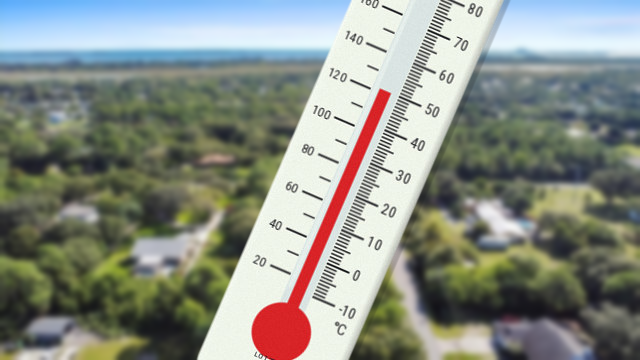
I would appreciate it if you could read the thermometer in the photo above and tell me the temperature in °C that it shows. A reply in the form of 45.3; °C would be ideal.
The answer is 50; °C
